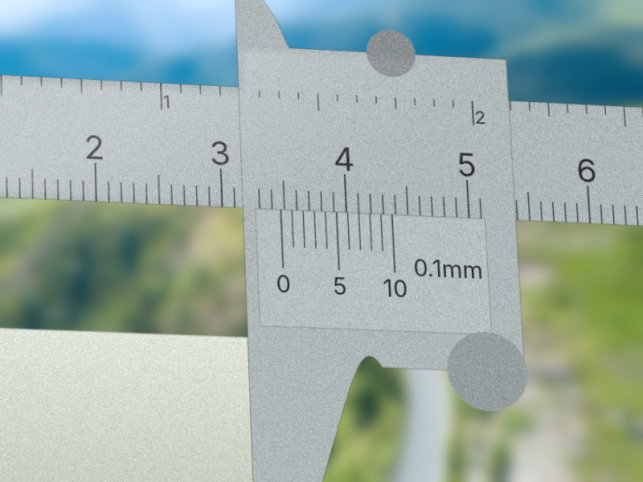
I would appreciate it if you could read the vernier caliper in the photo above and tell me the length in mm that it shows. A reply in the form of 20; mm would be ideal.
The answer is 34.7; mm
